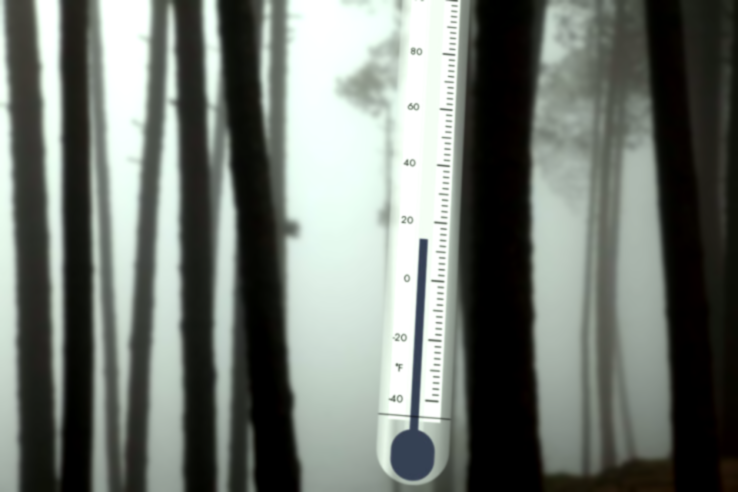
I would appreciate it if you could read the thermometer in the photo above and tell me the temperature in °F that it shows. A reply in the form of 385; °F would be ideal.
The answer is 14; °F
